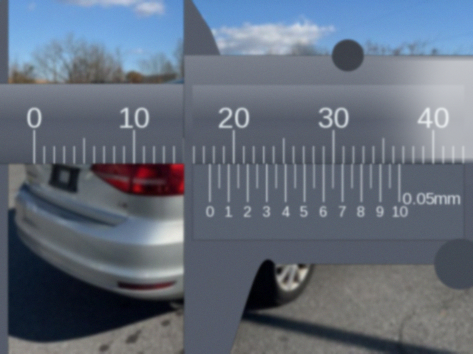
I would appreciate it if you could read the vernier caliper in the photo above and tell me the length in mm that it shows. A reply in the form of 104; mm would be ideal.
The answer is 17.6; mm
